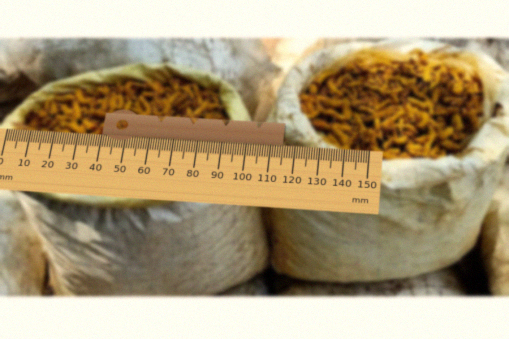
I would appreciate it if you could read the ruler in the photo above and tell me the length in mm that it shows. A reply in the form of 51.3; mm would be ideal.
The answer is 75; mm
